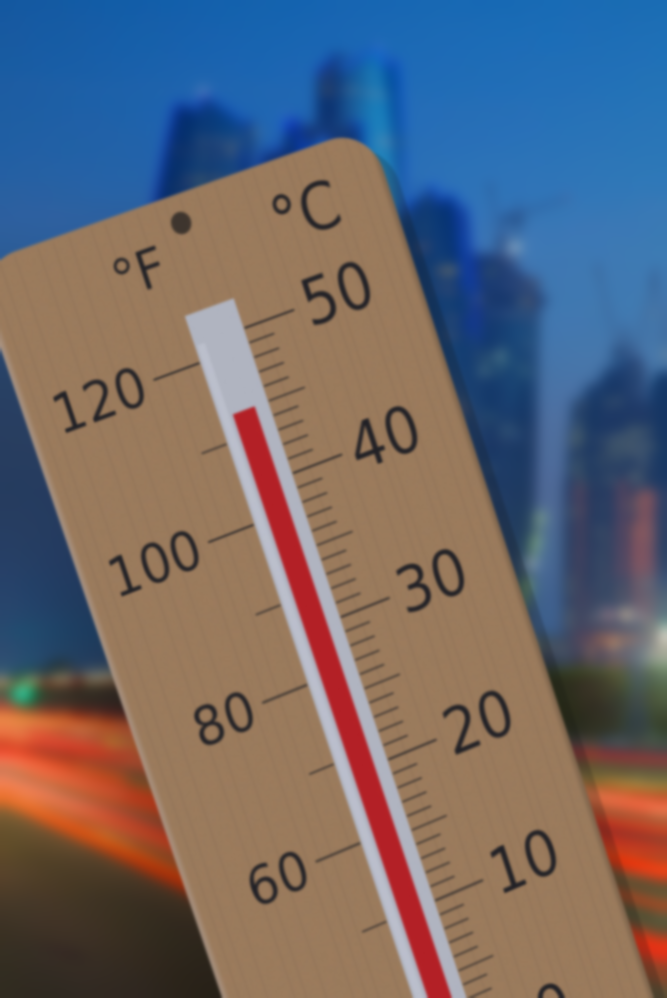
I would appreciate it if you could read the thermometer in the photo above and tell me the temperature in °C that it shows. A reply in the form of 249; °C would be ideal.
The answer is 45; °C
